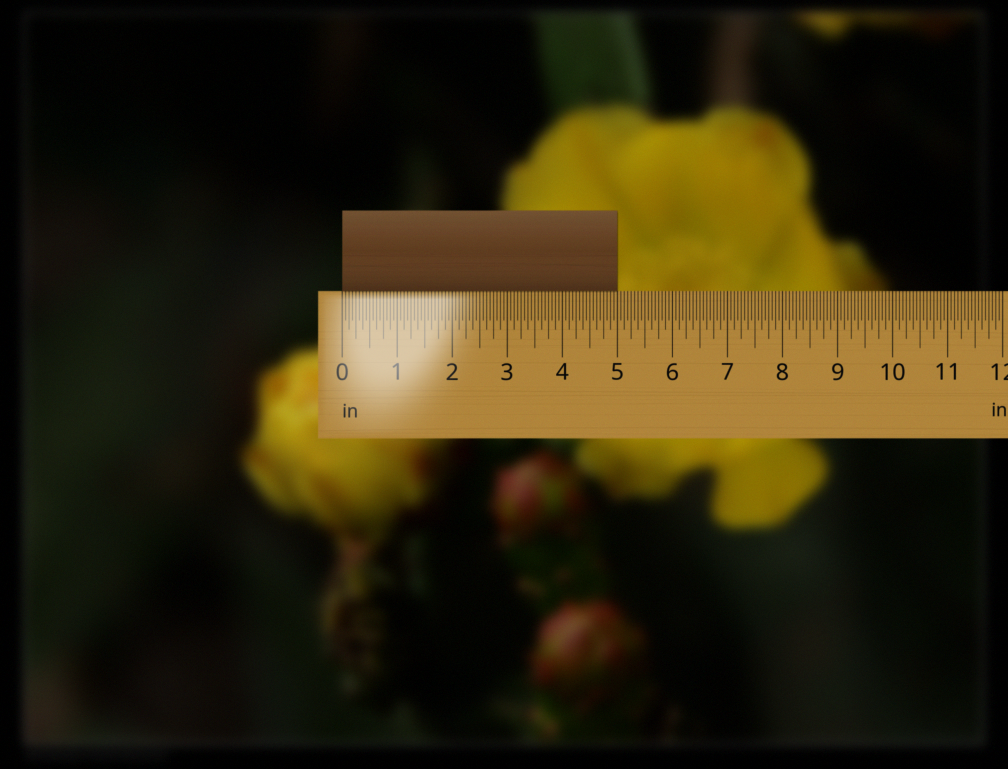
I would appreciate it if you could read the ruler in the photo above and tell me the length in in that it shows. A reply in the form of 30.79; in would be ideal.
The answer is 5; in
